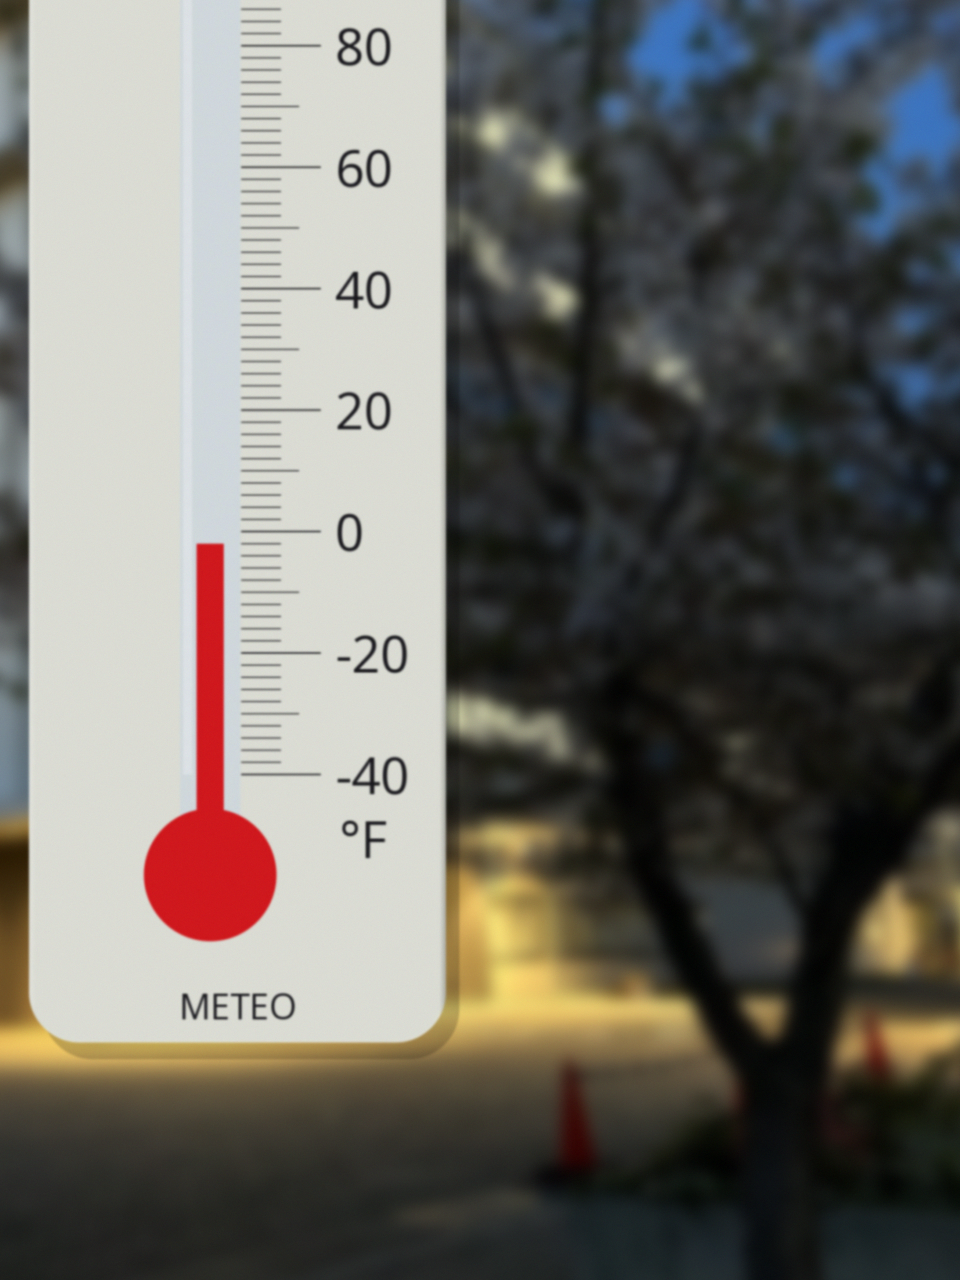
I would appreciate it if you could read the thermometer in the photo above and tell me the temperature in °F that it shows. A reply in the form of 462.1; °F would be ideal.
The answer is -2; °F
